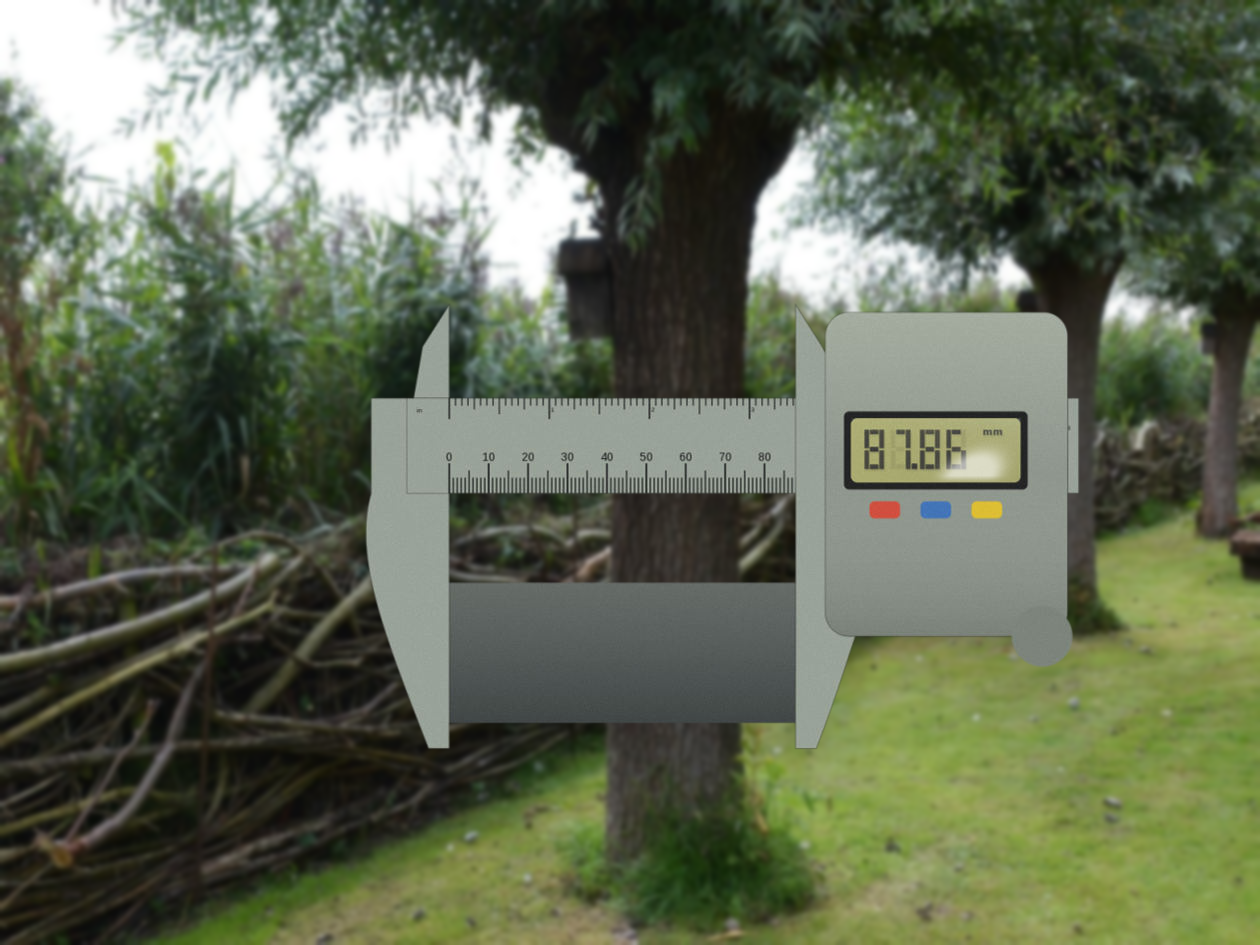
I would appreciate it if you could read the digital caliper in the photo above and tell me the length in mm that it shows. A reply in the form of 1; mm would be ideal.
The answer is 87.86; mm
